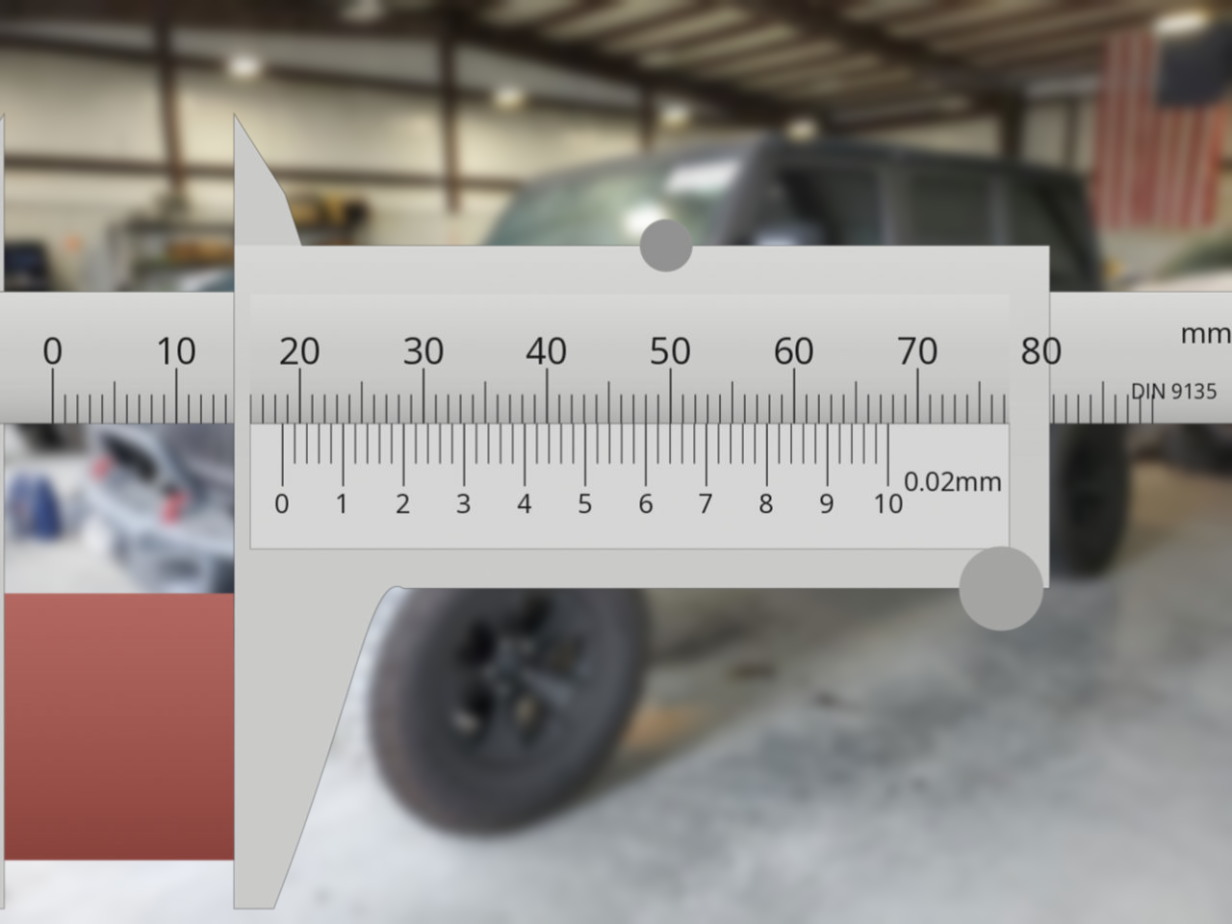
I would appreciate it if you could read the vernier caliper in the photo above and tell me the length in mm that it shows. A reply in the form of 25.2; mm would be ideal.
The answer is 18.6; mm
